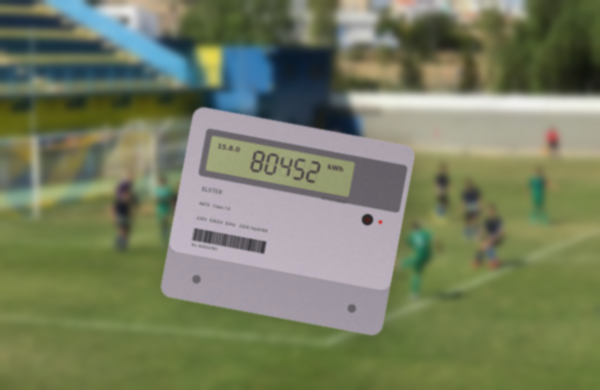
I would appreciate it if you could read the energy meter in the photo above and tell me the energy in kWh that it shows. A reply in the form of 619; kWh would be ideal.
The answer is 80452; kWh
